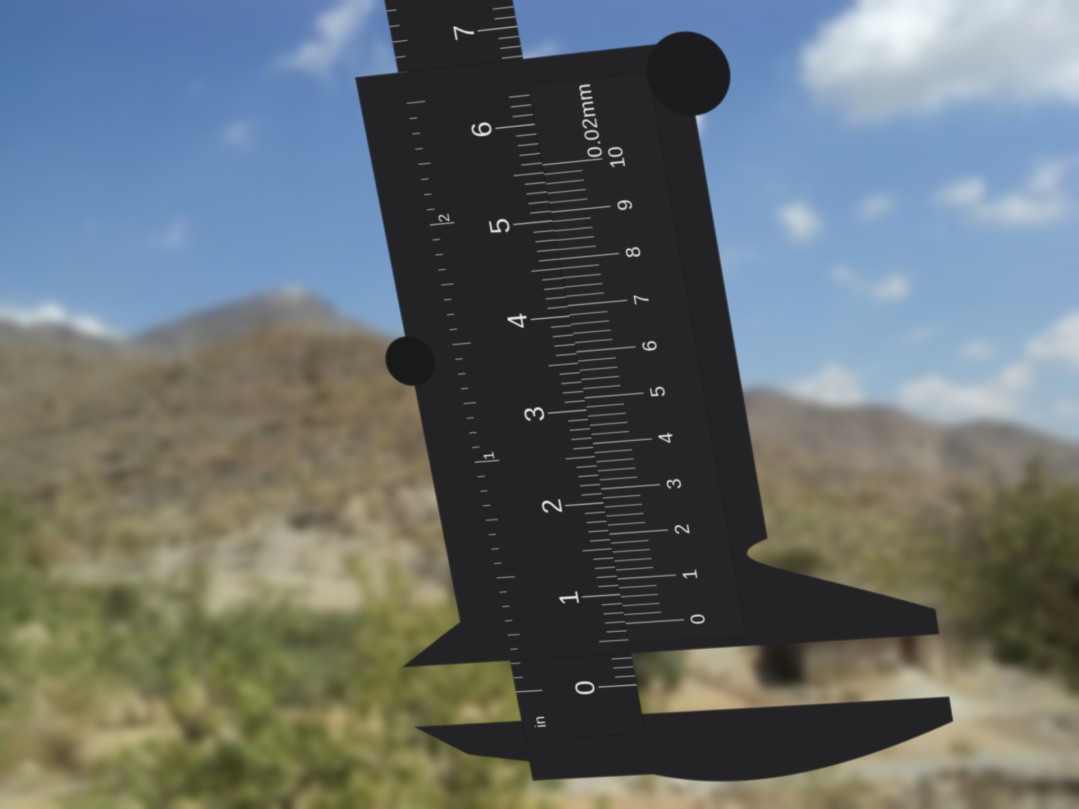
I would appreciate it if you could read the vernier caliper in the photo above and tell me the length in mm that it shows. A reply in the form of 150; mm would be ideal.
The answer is 6.8; mm
